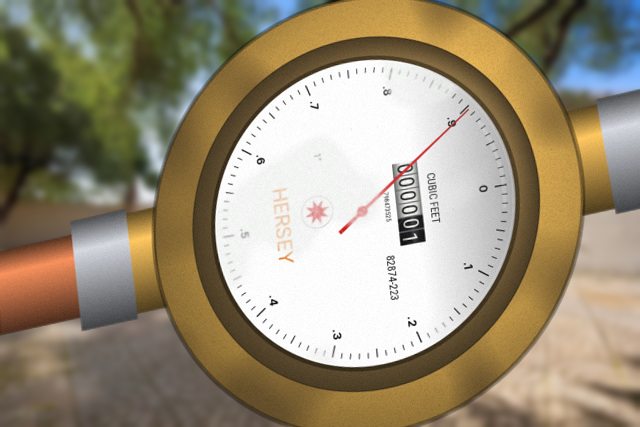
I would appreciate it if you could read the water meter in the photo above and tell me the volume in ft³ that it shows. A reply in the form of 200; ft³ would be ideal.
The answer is 0.90; ft³
